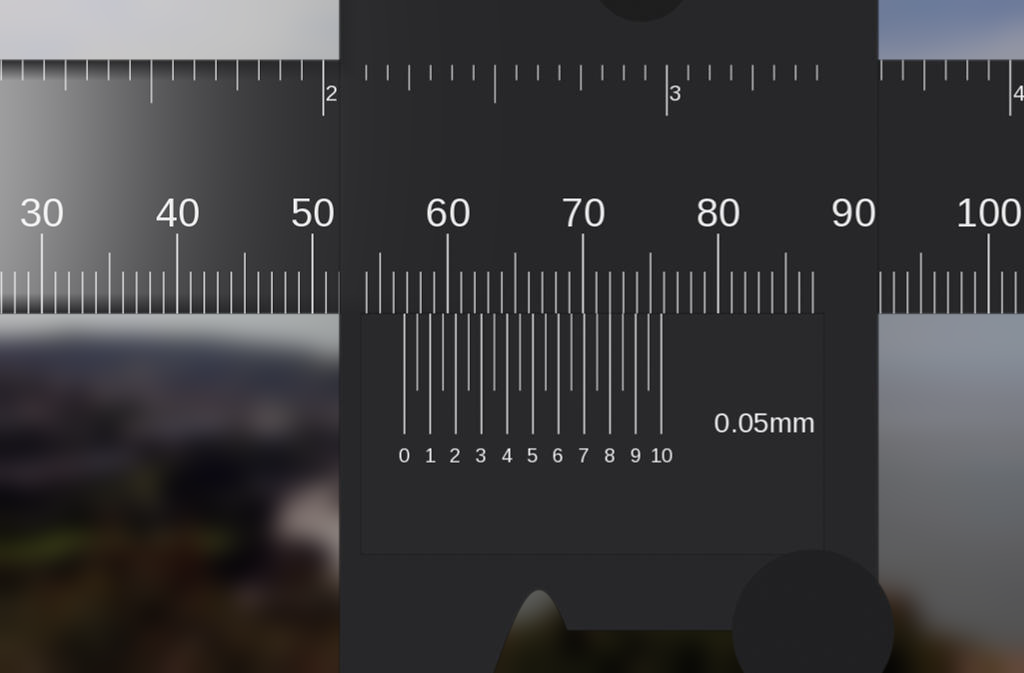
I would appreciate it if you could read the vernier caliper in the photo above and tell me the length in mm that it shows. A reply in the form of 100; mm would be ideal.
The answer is 56.8; mm
